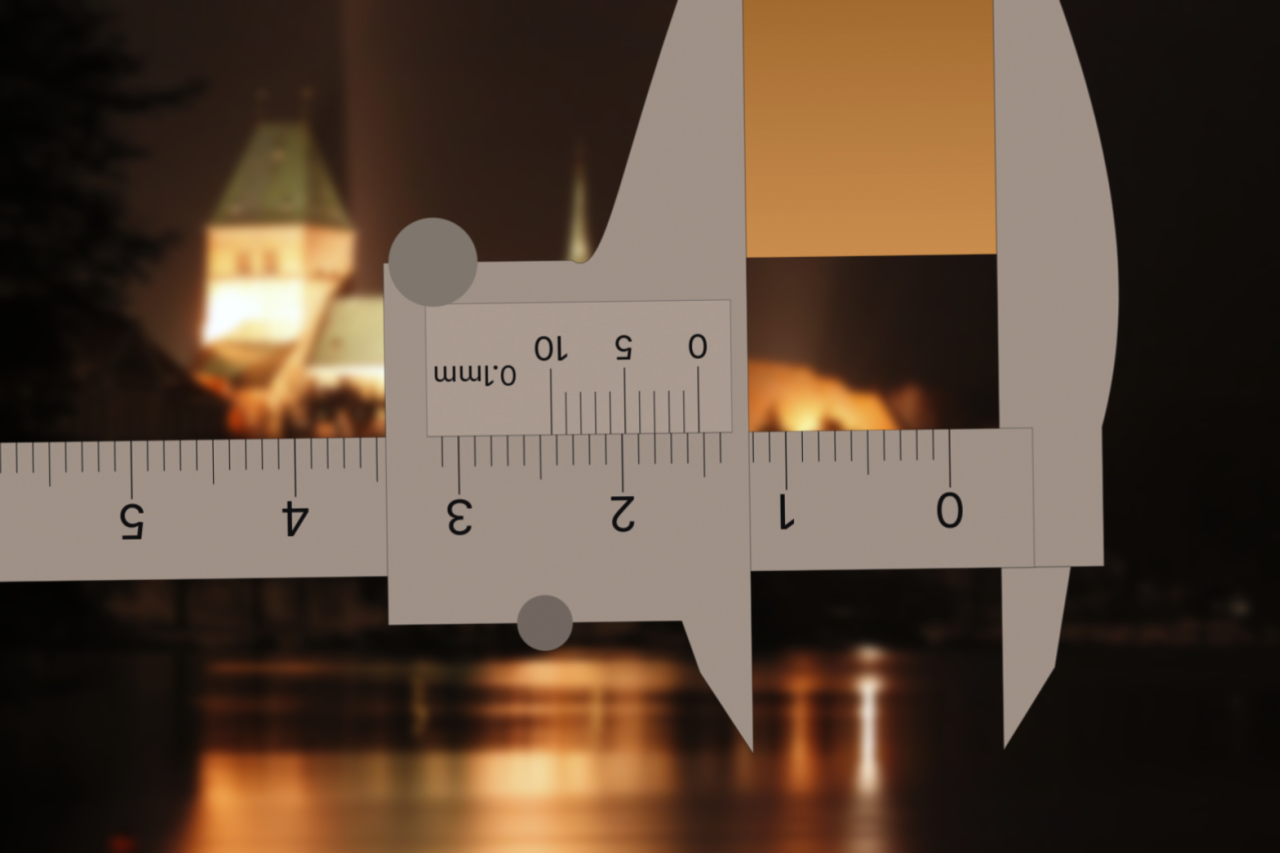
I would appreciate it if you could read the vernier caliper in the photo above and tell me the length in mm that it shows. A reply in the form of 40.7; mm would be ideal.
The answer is 15.3; mm
